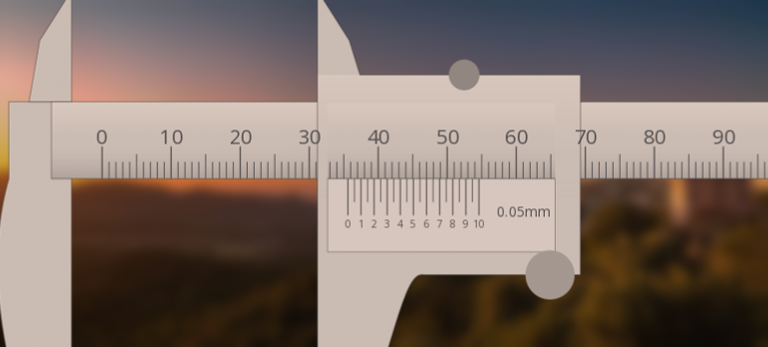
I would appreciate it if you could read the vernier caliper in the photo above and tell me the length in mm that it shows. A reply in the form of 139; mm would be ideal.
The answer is 35.6; mm
